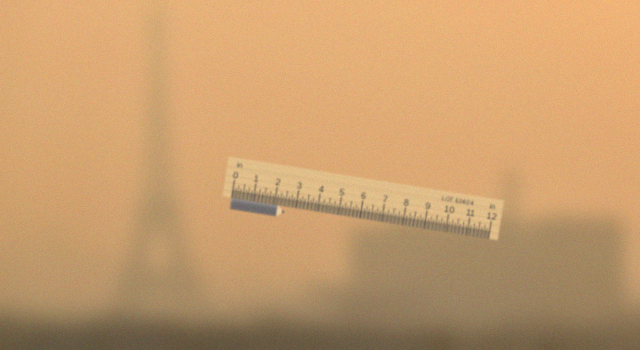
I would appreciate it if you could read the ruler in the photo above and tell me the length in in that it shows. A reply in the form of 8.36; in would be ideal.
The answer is 2.5; in
